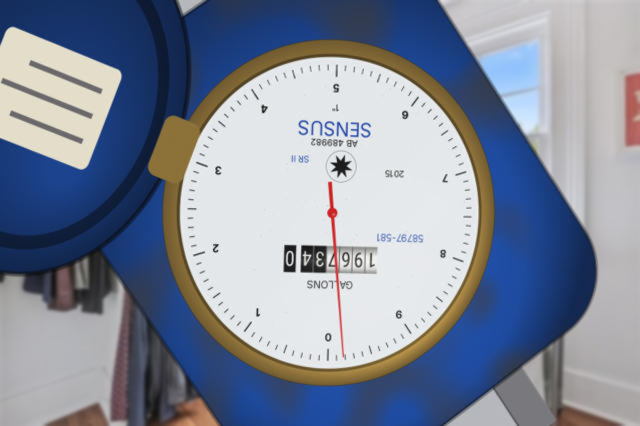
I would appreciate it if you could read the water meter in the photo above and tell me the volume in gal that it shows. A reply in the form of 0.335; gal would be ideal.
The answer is 1967339.8; gal
